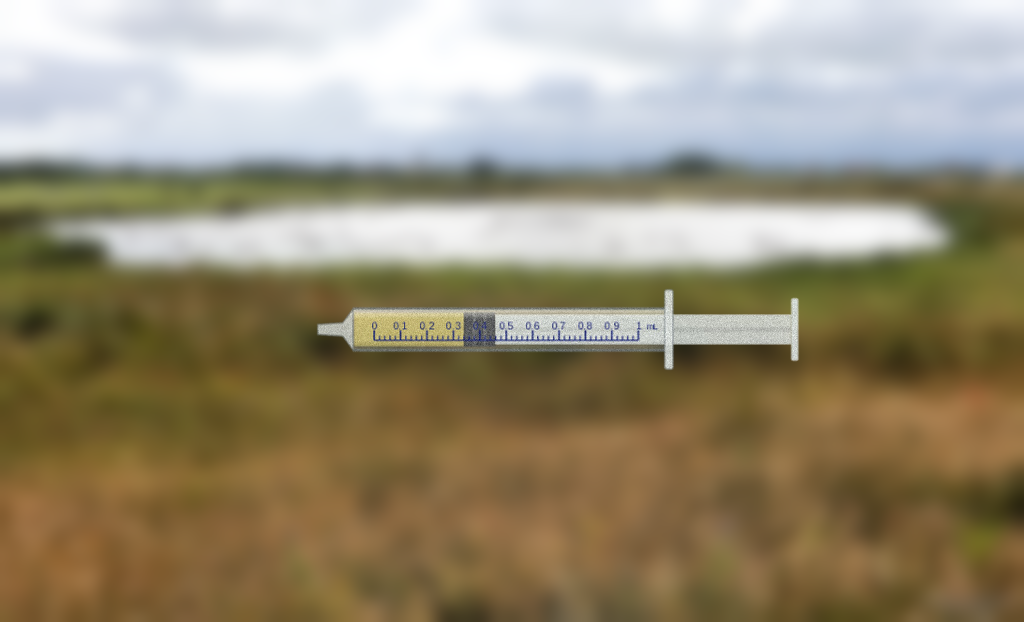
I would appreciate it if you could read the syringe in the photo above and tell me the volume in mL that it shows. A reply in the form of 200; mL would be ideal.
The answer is 0.34; mL
